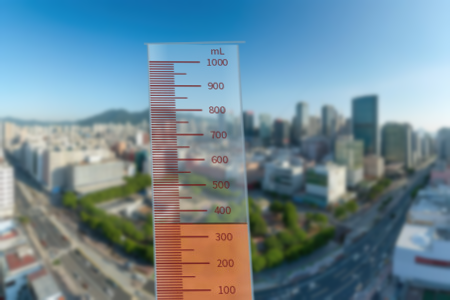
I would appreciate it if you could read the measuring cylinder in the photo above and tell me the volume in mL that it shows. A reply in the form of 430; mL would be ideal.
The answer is 350; mL
